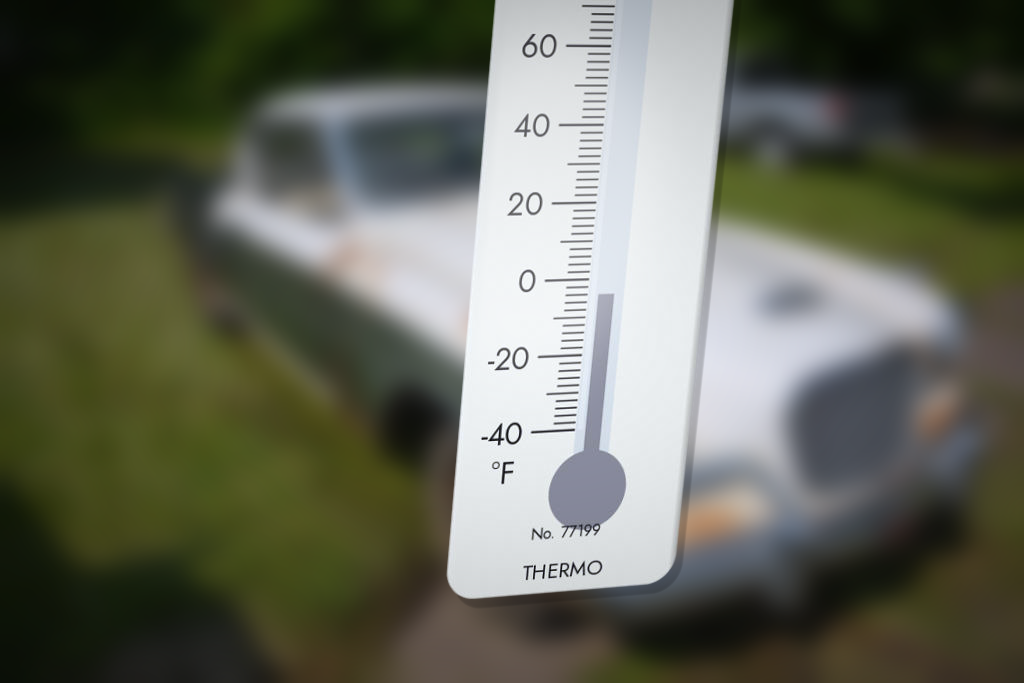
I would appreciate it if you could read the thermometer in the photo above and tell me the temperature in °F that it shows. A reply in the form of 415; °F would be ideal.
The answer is -4; °F
